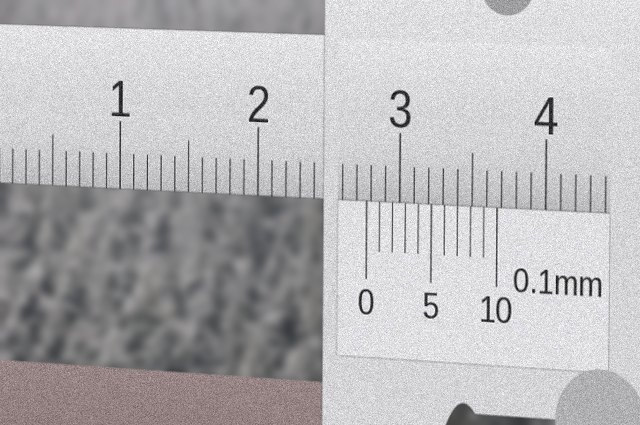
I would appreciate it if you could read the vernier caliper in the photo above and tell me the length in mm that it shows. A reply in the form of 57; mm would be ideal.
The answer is 27.7; mm
